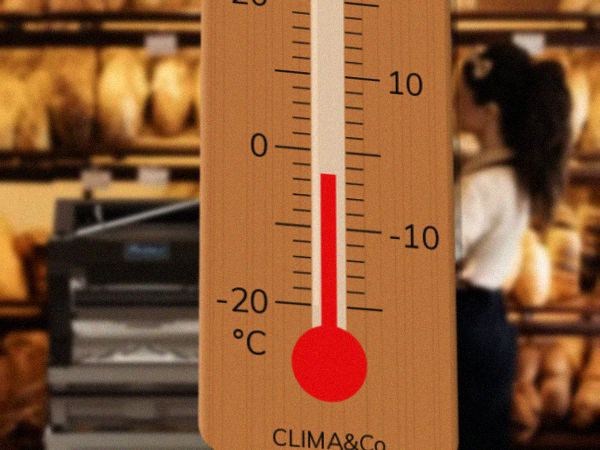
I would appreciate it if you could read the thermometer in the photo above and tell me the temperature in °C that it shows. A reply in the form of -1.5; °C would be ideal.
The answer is -3; °C
